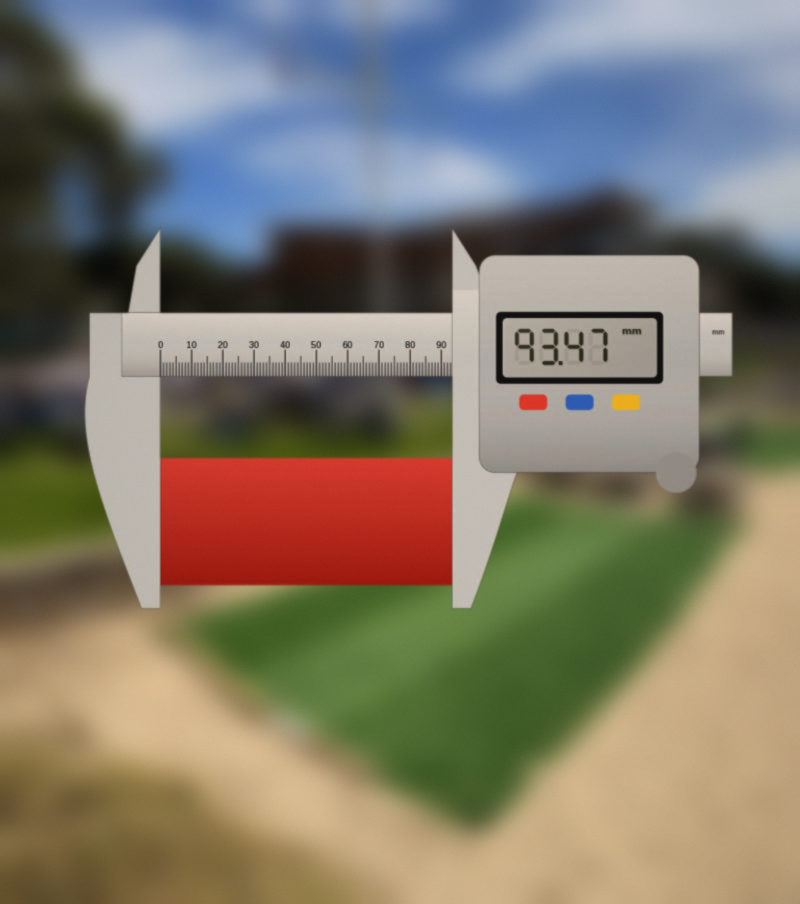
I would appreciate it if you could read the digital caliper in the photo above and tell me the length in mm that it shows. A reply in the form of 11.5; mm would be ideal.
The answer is 93.47; mm
